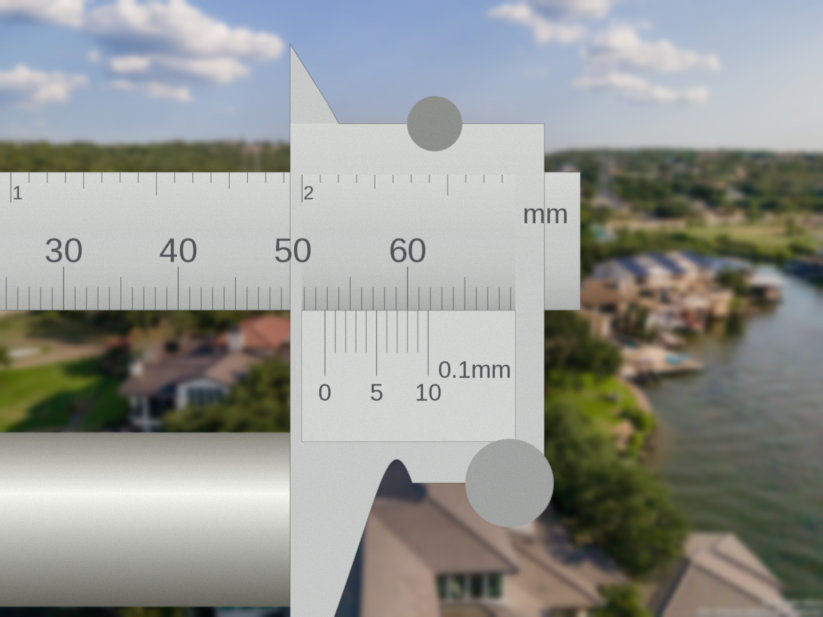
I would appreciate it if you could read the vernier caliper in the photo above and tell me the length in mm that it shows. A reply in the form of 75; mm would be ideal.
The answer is 52.8; mm
